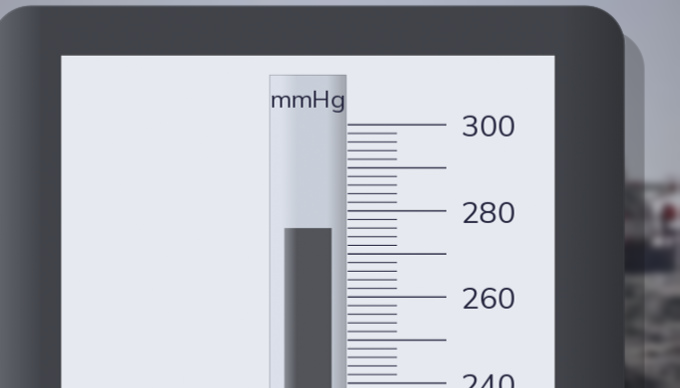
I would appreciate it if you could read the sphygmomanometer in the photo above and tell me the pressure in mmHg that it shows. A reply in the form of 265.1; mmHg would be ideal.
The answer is 276; mmHg
